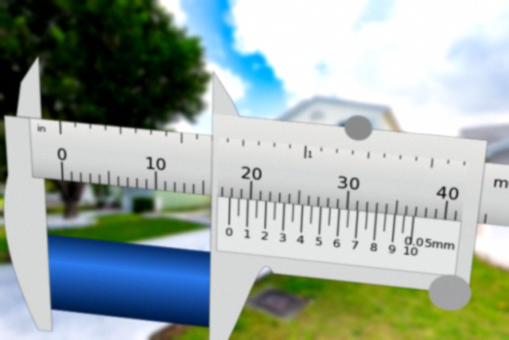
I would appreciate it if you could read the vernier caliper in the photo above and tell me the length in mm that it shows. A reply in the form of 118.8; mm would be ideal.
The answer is 17.8; mm
